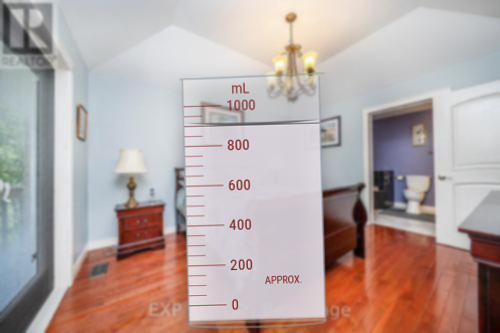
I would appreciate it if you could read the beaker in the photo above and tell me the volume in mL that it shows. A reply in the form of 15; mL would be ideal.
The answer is 900; mL
